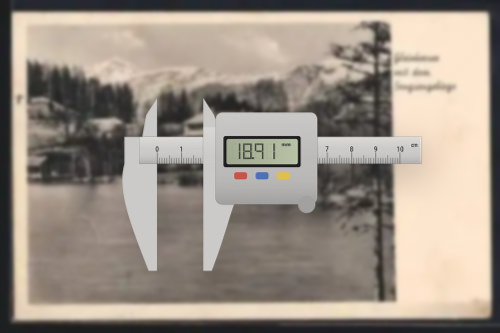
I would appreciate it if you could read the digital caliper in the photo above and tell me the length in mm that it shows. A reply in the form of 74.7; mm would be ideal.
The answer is 18.91; mm
